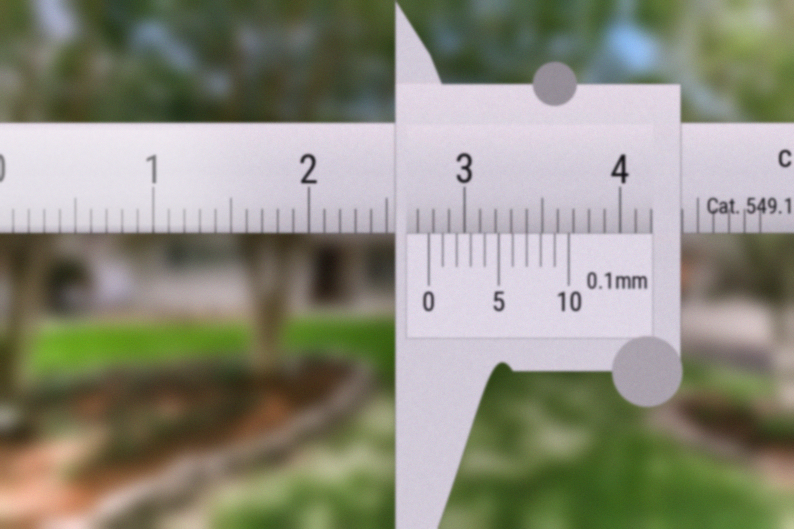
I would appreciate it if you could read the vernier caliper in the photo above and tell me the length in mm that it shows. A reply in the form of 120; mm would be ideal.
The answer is 27.7; mm
